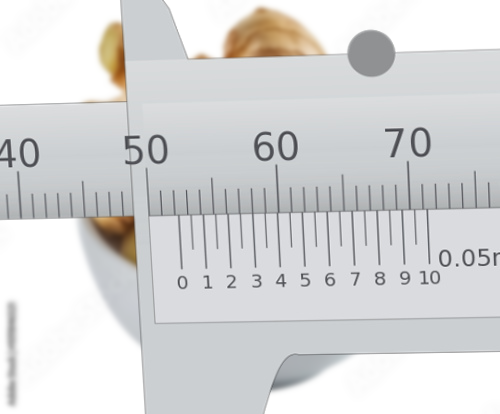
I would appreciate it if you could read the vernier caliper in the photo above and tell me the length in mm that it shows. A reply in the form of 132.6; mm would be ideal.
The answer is 52.3; mm
